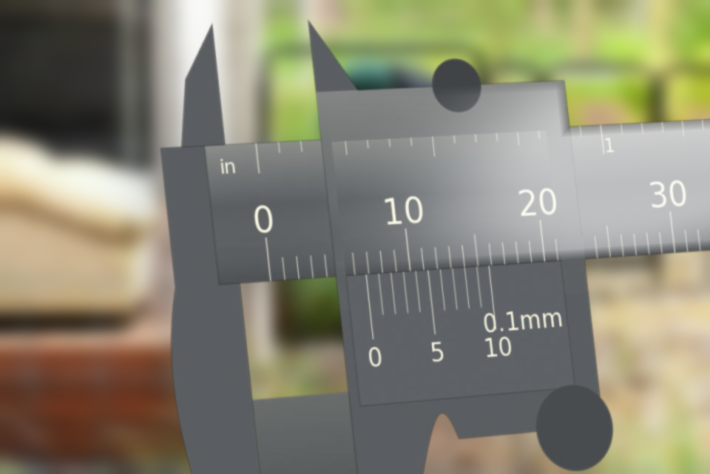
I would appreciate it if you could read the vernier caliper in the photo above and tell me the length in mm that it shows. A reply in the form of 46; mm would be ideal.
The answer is 6.8; mm
